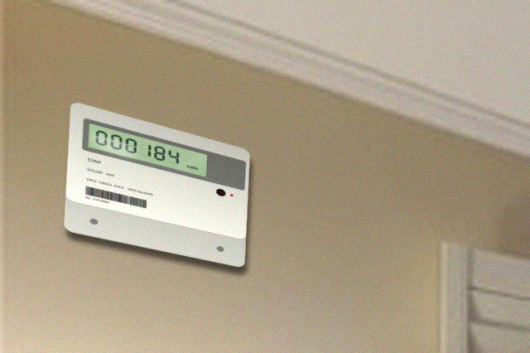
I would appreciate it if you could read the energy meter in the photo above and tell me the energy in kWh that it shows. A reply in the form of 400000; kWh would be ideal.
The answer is 184; kWh
